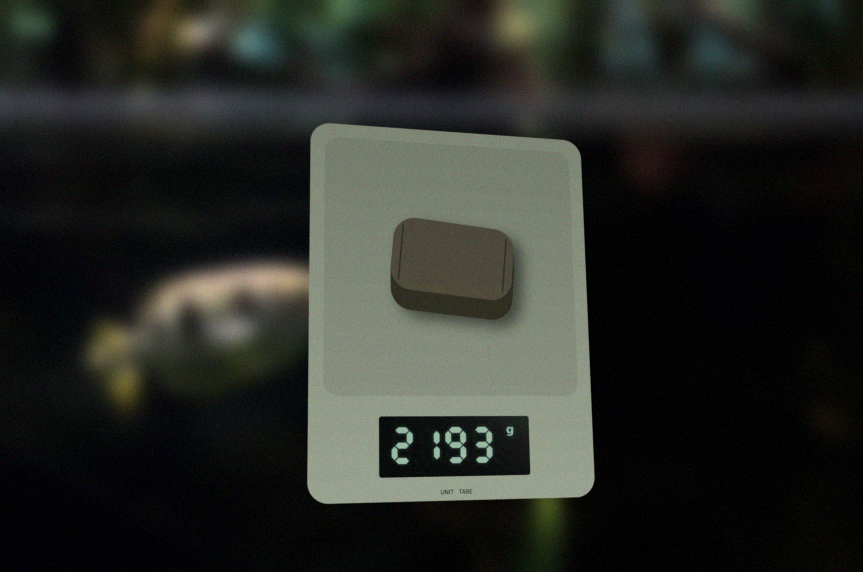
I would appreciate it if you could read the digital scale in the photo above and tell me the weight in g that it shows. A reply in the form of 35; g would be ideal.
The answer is 2193; g
